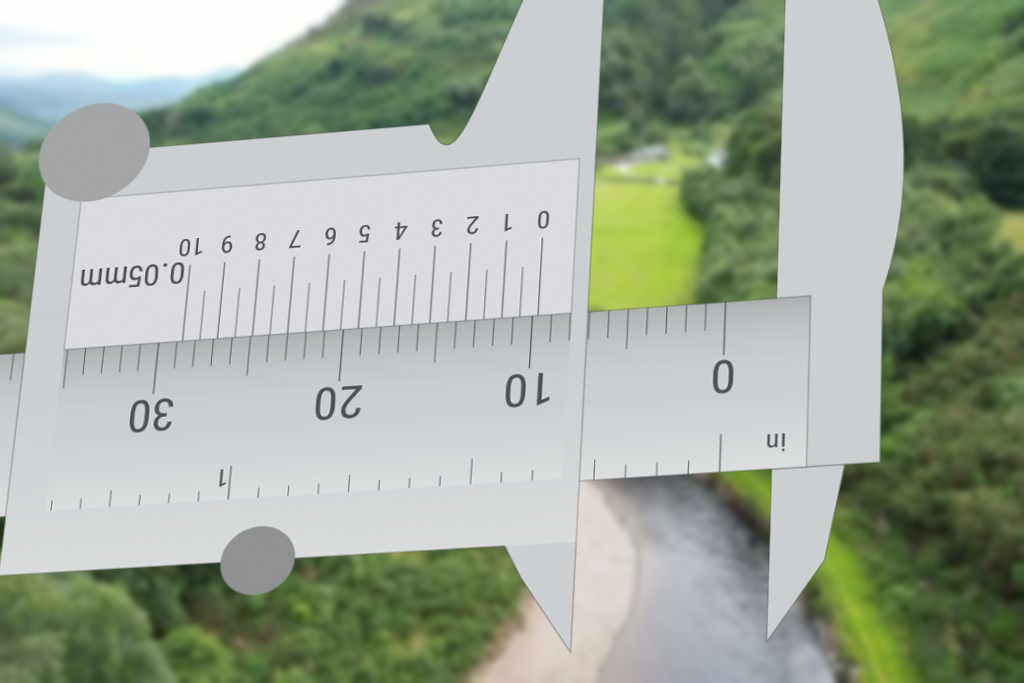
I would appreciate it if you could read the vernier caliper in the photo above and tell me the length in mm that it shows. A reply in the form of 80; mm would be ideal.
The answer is 9.7; mm
